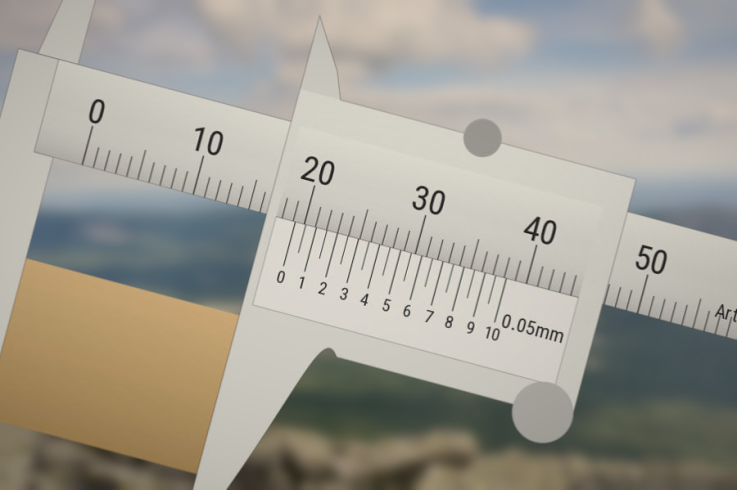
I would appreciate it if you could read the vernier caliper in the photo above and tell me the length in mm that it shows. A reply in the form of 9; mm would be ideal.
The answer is 19.2; mm
